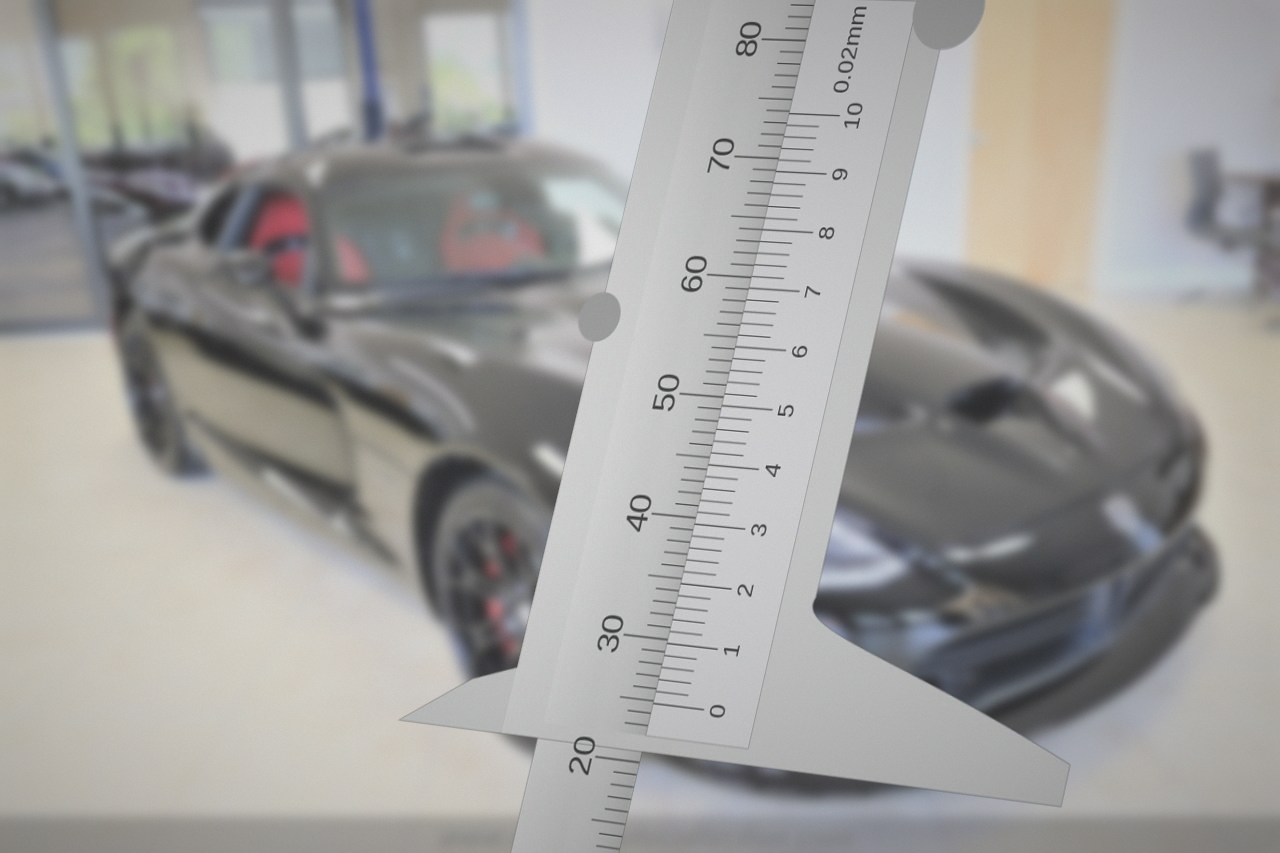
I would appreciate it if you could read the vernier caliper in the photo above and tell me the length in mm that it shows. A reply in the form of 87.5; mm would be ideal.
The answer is 24.8; mm
